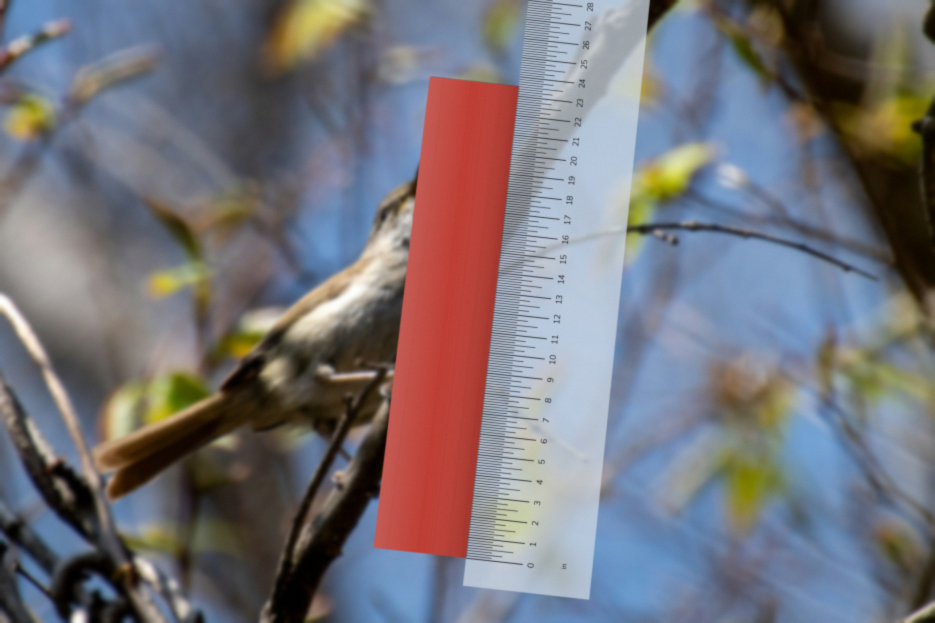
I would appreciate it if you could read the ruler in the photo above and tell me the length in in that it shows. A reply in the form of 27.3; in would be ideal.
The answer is 23.5; in
